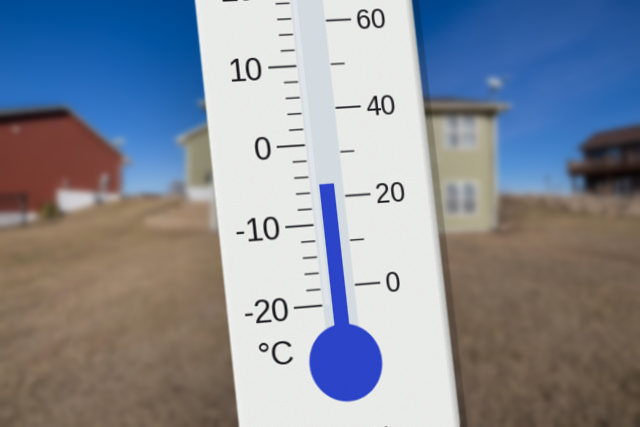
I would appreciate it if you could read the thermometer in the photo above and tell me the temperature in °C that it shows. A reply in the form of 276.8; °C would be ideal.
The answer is -5; °C
